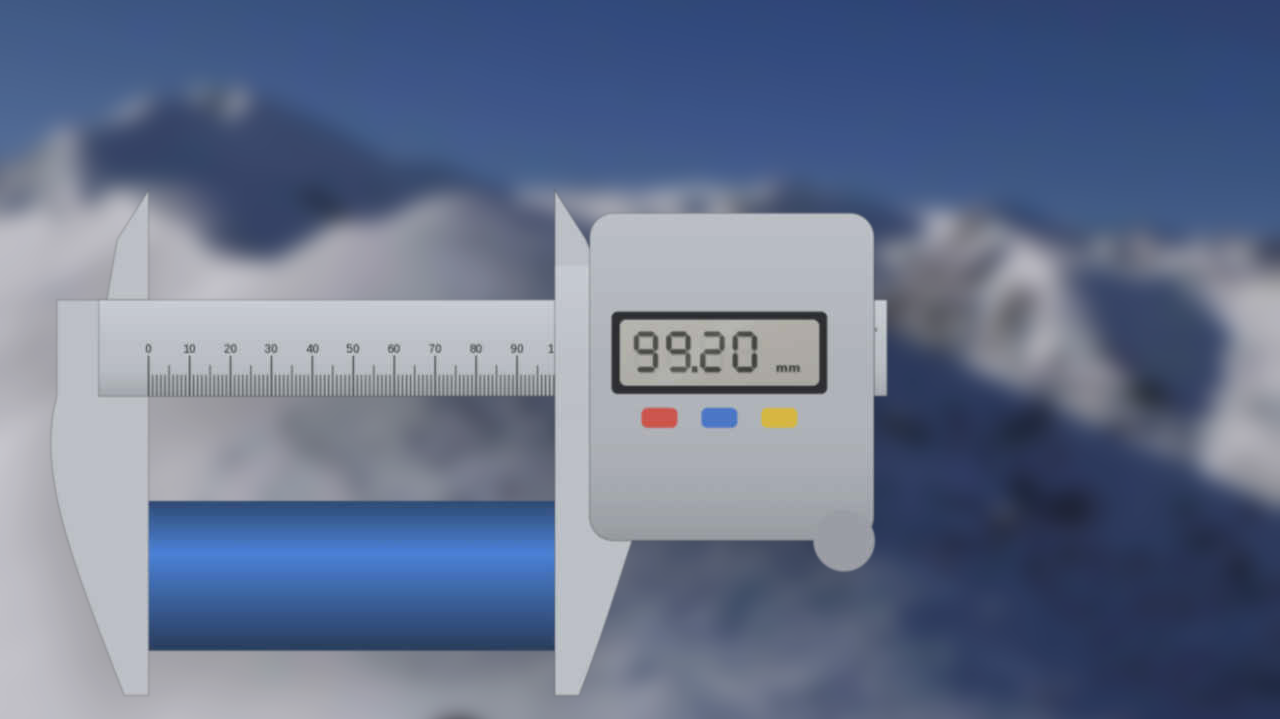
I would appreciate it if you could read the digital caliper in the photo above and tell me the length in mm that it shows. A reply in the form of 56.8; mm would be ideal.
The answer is 99.20; mm
